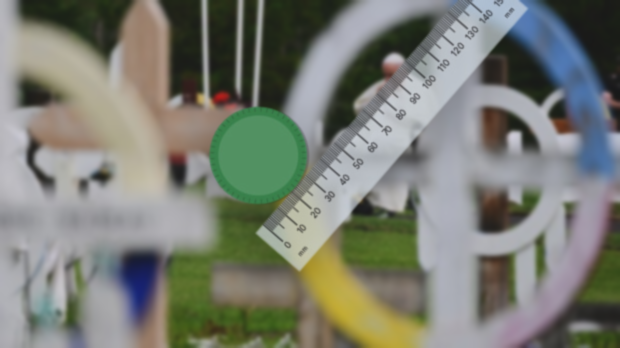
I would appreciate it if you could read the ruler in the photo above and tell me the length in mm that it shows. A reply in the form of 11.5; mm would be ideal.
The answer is 45; mm
